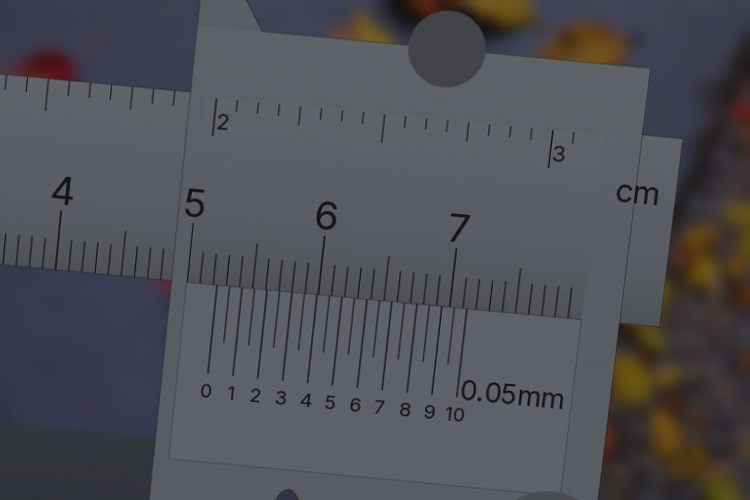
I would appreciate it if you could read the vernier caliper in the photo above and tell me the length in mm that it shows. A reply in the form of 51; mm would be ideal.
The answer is 52.3; mm
